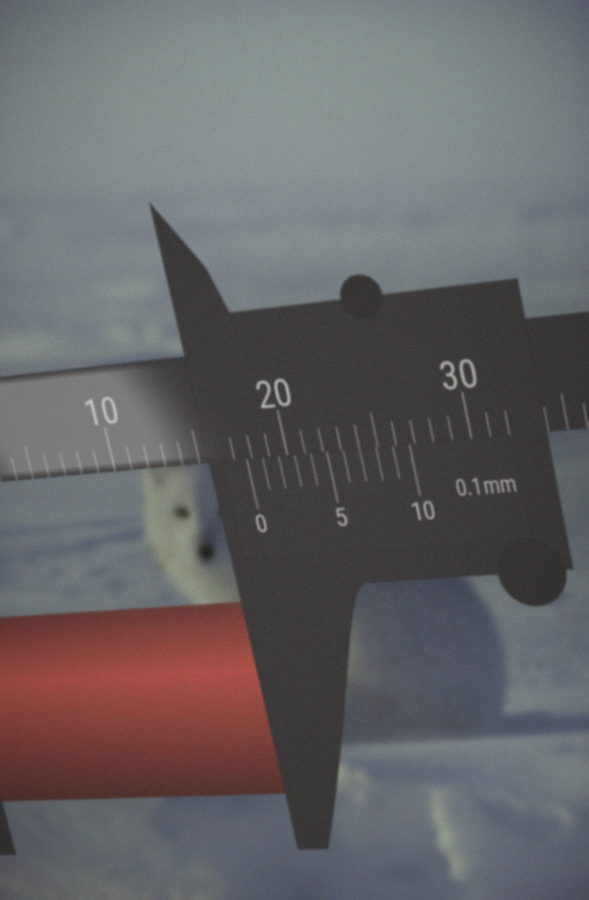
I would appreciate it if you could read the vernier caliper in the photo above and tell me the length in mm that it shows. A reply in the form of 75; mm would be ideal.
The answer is 17.7; mm
